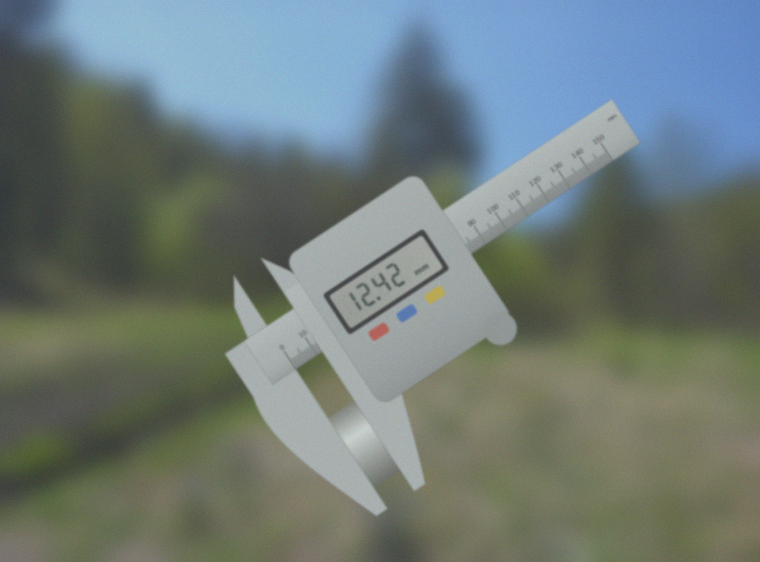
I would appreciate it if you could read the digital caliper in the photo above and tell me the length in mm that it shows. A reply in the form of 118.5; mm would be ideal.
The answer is 12.42; mm
